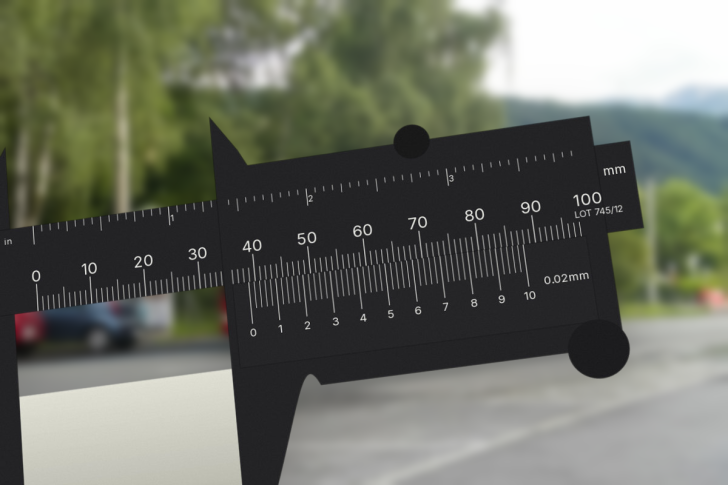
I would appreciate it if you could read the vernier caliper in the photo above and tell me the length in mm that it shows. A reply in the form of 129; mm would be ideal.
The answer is 38.8; mm
